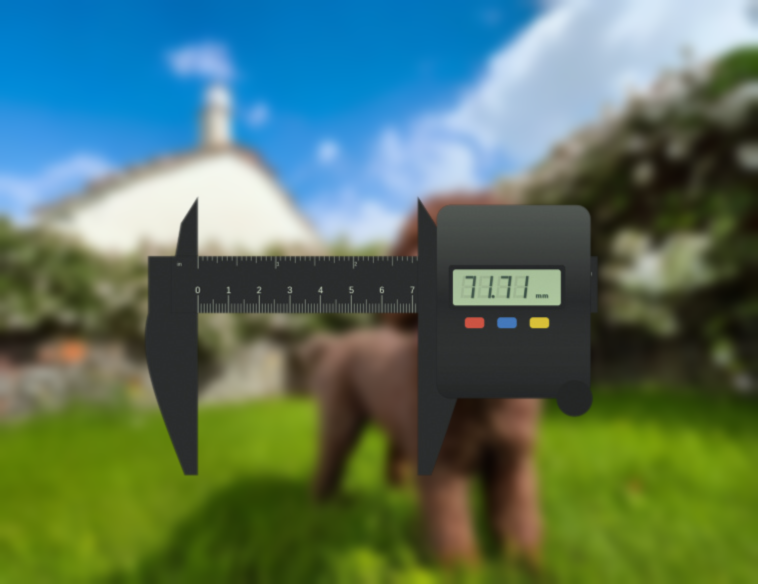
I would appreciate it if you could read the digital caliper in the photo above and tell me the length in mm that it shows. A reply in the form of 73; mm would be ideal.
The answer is 71.71; mm
